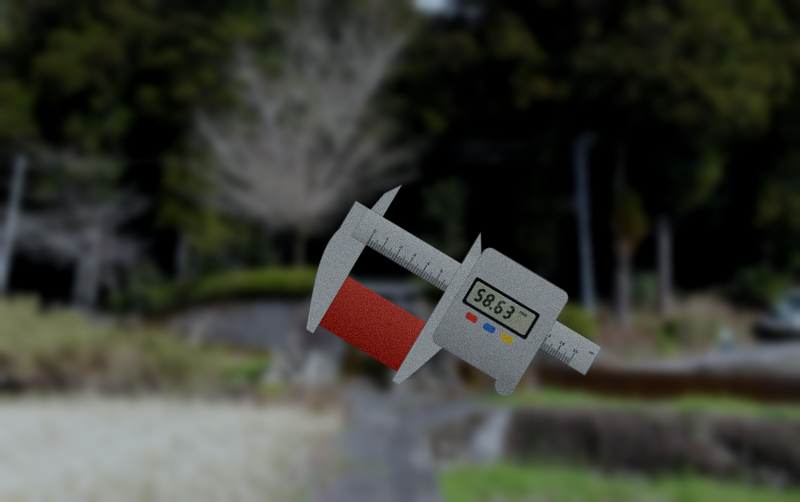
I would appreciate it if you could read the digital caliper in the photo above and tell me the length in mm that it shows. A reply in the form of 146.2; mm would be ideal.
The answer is 58.63; mm
